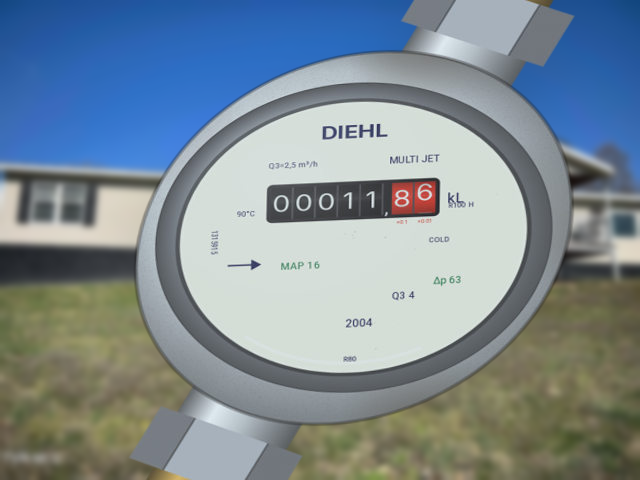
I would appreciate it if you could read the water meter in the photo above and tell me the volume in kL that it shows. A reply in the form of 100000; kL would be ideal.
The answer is 11.86; kL
